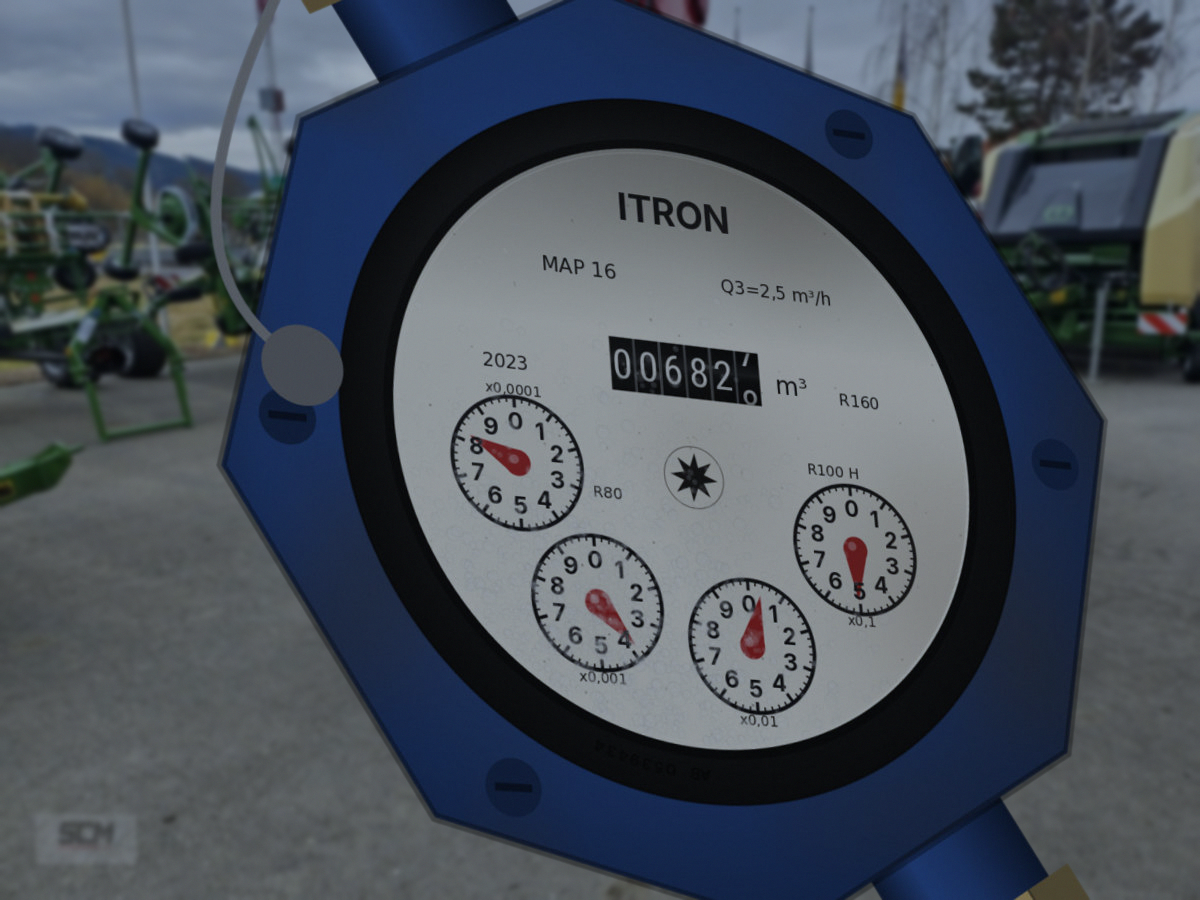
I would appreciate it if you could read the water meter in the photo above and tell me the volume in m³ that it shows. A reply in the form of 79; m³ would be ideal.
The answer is 6827.5038; m³
